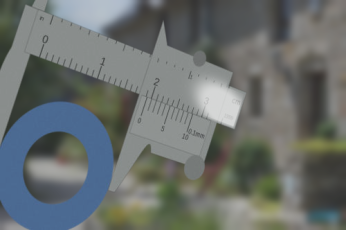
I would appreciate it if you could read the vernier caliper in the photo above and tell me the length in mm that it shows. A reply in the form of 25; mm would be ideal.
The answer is 19.2; mm
